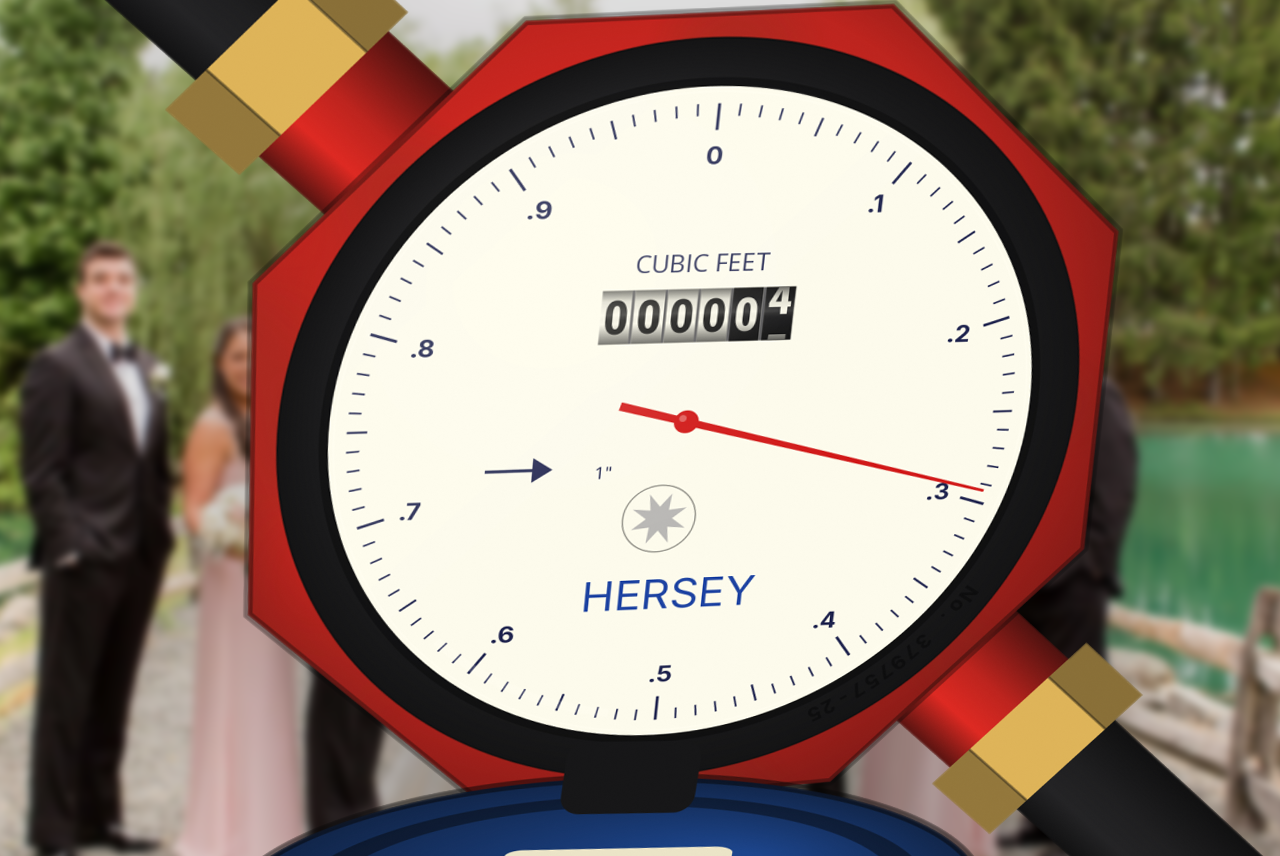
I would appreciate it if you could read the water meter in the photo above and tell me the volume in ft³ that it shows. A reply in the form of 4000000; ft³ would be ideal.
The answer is 4.29; ft³
